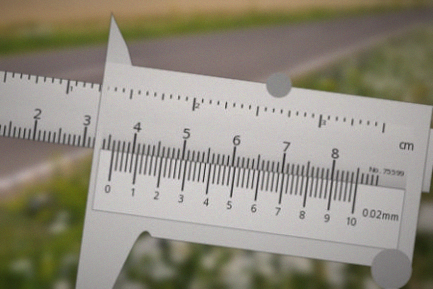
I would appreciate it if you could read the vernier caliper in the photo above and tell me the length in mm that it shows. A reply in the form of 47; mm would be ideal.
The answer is 36.0; mm
